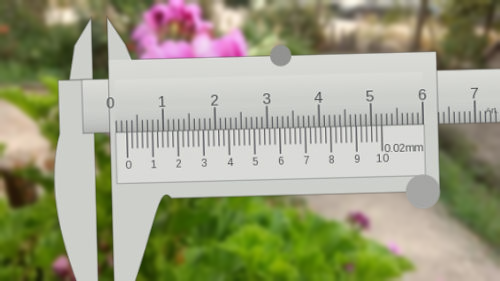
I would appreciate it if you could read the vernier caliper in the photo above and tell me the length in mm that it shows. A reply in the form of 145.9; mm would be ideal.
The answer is 3.0; mm
